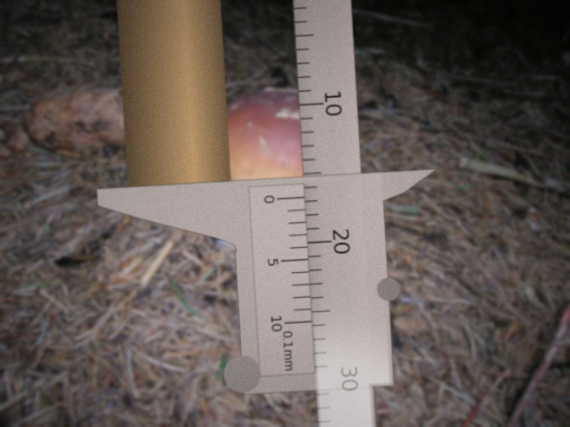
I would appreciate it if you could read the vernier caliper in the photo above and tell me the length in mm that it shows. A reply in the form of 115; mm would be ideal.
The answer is 16.7; mm
